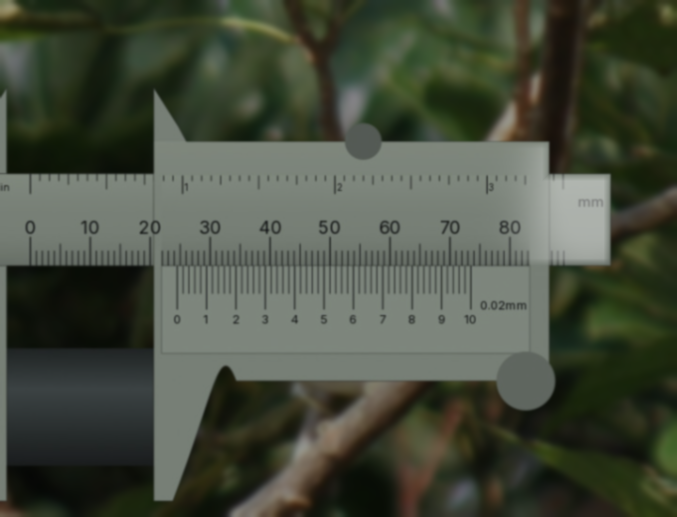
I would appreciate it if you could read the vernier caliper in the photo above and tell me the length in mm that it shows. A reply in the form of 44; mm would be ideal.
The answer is 24.5; mm
